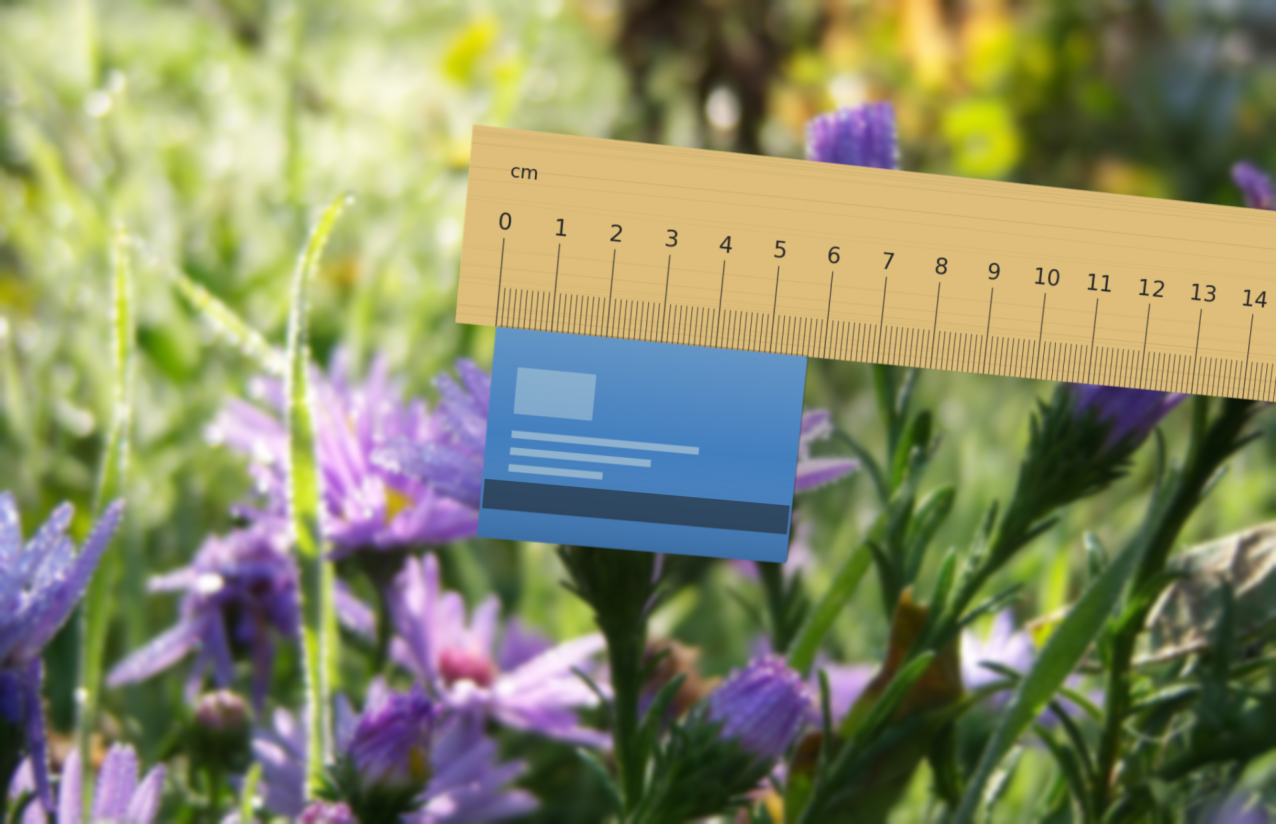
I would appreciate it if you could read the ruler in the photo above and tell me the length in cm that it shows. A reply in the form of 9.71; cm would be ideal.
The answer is 5.7; cm
